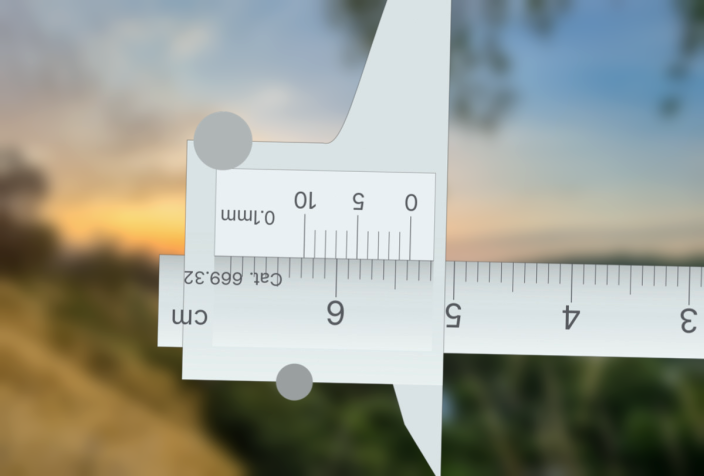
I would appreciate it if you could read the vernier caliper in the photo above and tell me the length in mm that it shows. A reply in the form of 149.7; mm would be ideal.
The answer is 53.8; mm
